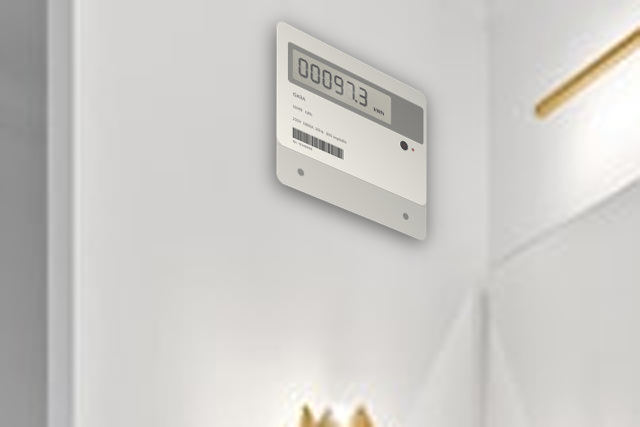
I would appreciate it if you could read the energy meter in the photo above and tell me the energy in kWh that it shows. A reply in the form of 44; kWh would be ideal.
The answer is 97.3; kWh
